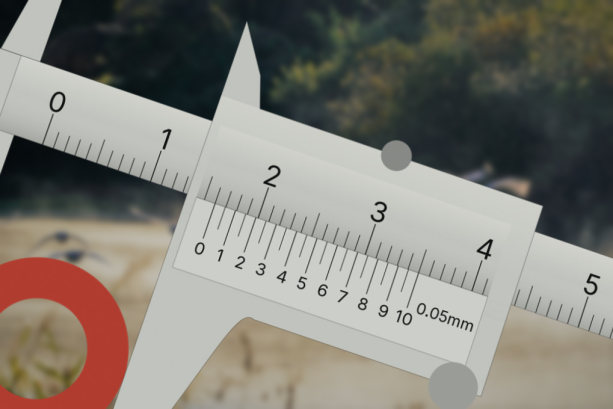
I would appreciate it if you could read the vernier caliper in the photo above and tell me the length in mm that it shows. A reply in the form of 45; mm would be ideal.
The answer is 16.0; mm
